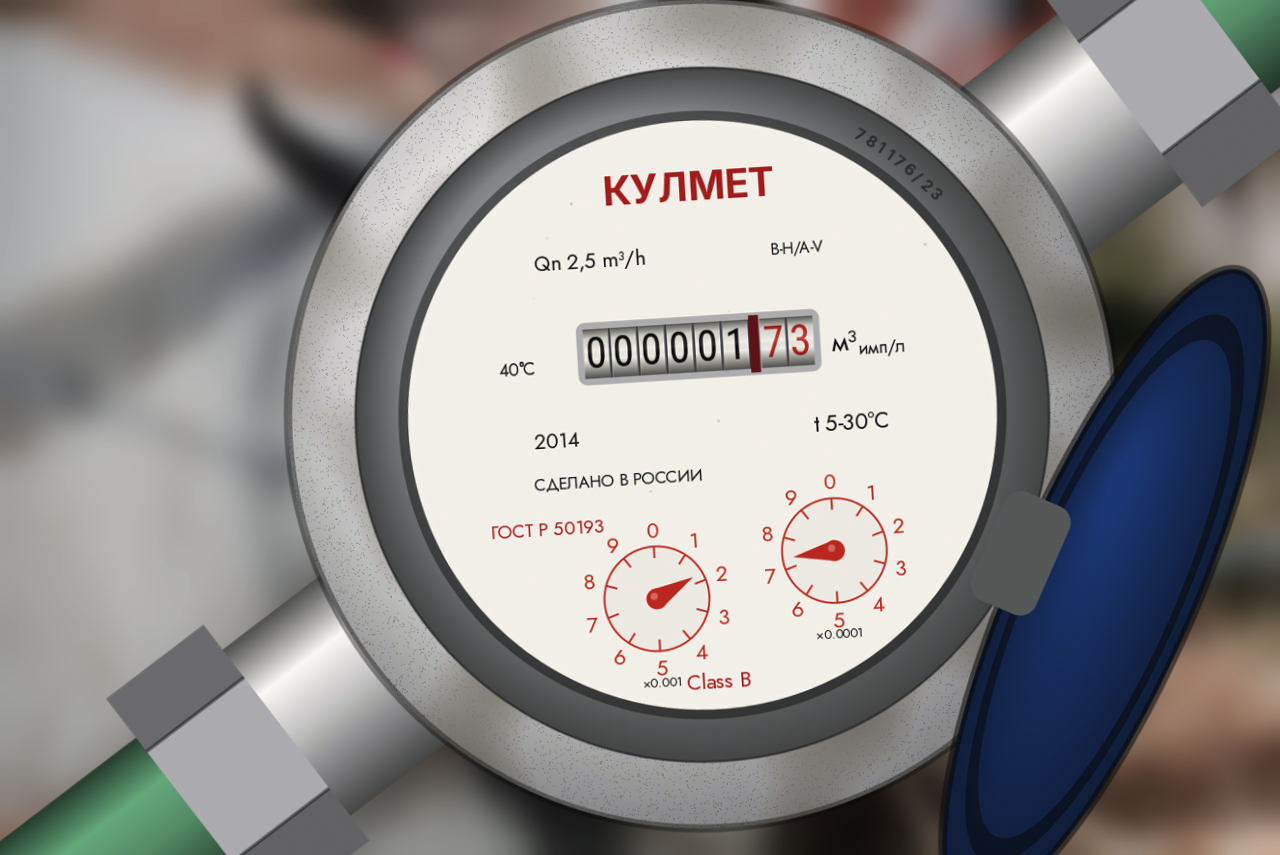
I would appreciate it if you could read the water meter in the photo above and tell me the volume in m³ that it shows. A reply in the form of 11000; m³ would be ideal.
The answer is 1.7317; m³
